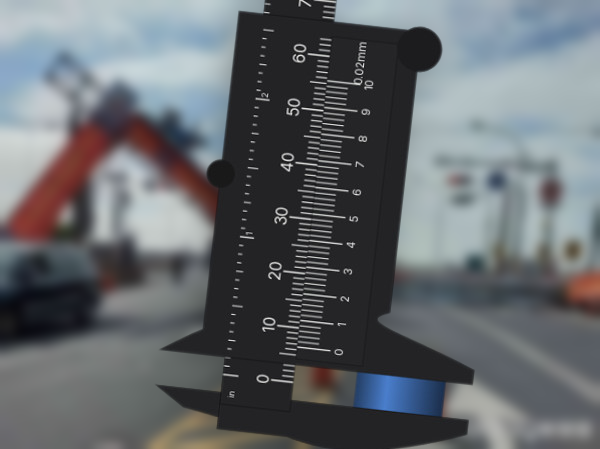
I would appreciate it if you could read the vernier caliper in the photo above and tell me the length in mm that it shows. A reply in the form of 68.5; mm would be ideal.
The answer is 6.5; mm
